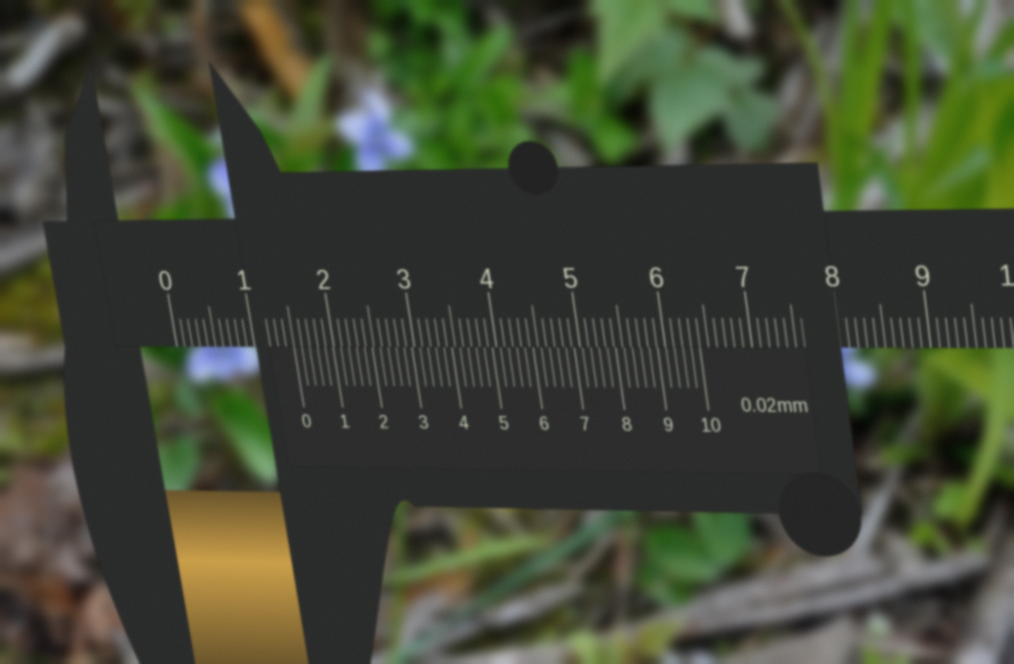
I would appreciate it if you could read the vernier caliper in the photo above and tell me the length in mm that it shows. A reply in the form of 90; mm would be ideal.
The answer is 15.0; mm
